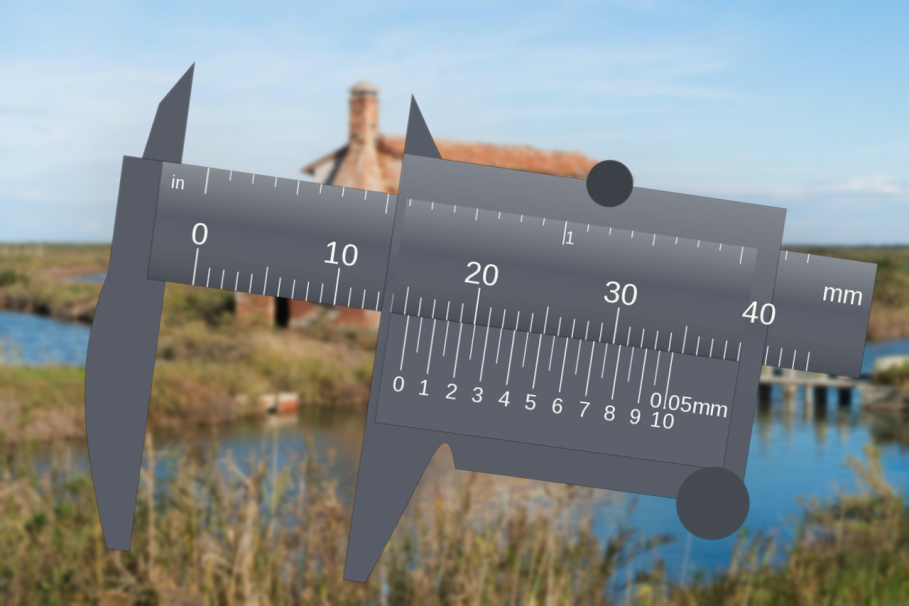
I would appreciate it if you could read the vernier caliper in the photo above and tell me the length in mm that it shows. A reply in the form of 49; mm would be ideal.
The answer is 15.3; mm
